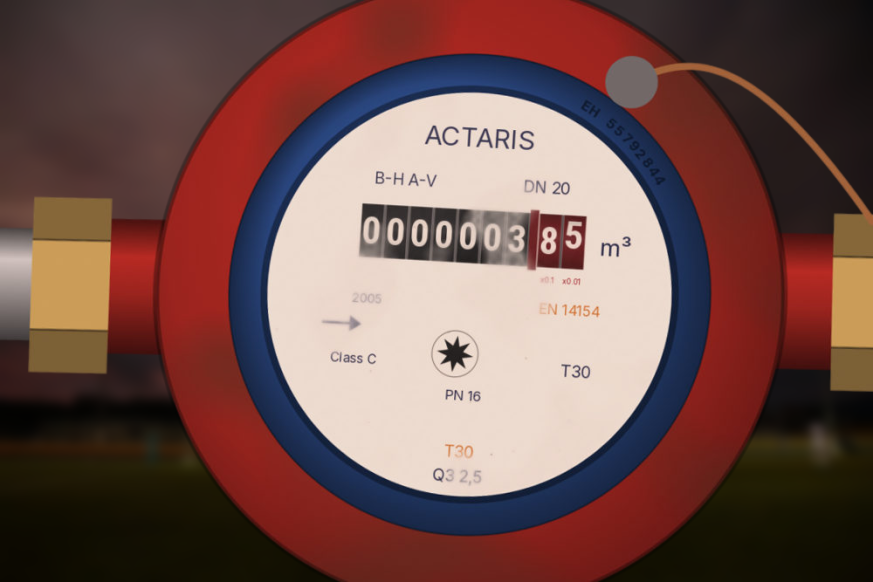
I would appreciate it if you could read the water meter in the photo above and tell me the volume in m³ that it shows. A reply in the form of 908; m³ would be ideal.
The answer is 3.85; m³
